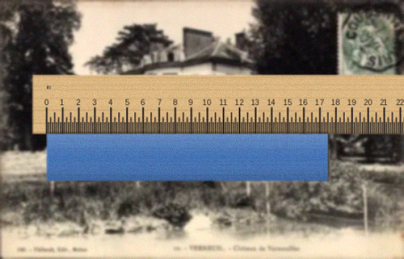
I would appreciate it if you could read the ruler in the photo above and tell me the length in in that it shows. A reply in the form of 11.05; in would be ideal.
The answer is 17.5; in
